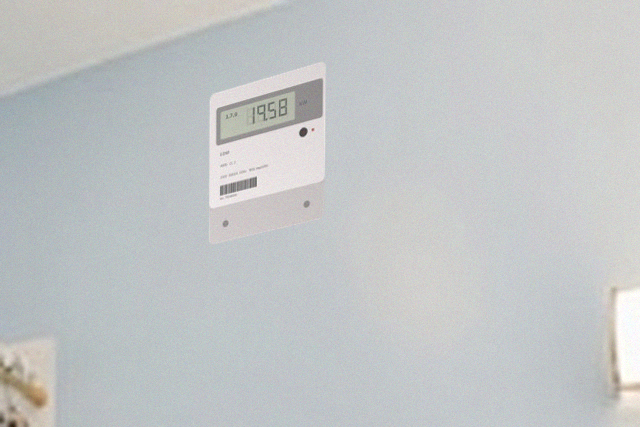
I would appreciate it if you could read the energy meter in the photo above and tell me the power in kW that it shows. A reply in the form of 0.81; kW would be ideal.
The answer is 19.58; kW
